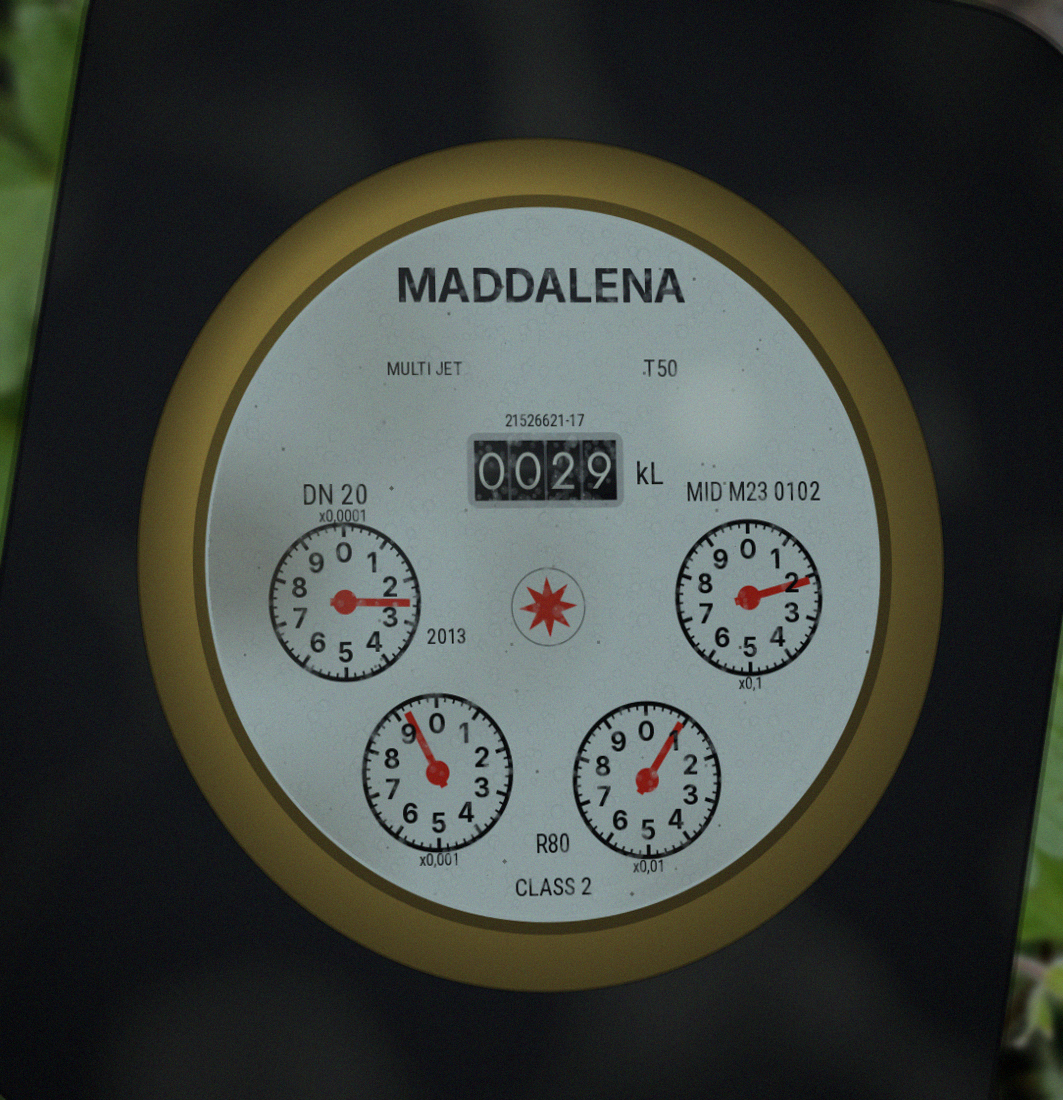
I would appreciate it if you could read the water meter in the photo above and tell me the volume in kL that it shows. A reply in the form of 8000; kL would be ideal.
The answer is 29.2092; kL
